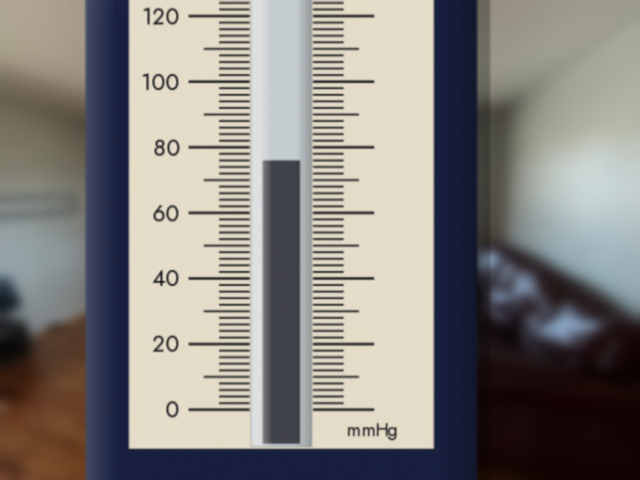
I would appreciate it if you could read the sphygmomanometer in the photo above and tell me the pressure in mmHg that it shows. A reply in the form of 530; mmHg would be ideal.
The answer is 76; mmHg
